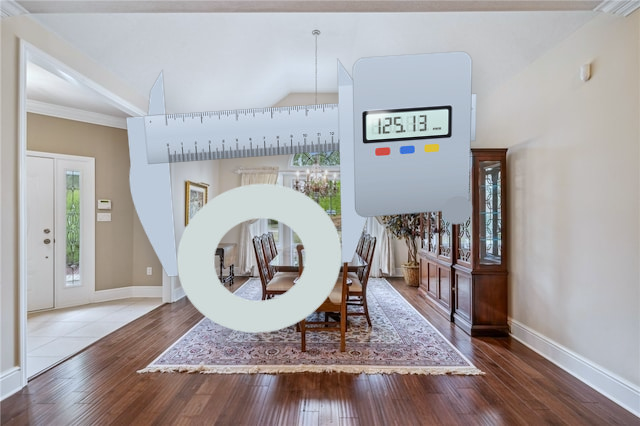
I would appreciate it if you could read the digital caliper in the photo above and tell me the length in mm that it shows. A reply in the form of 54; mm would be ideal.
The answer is 125.13; mm
